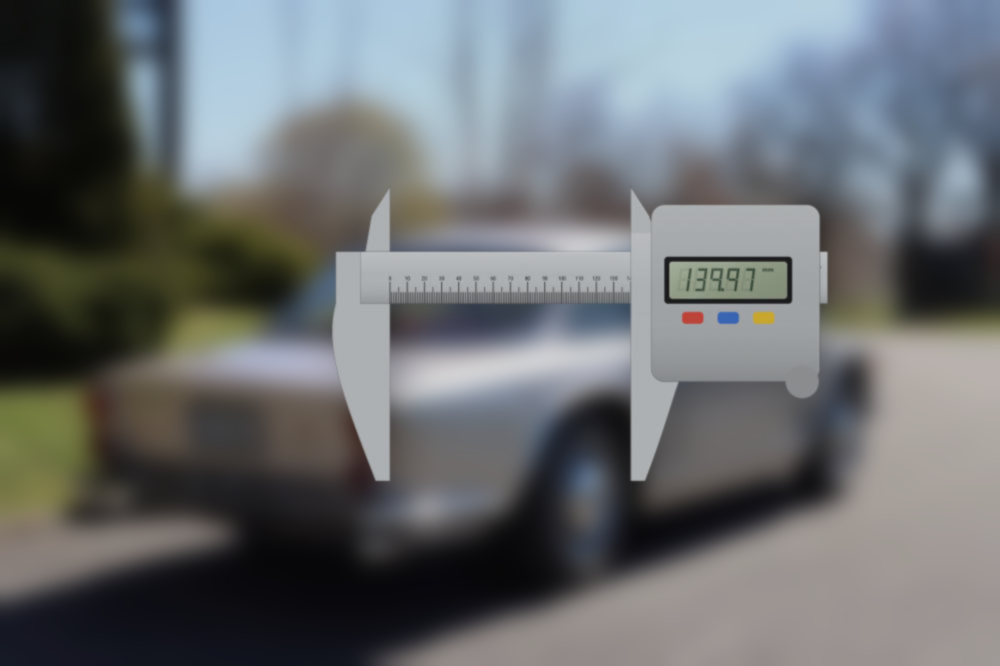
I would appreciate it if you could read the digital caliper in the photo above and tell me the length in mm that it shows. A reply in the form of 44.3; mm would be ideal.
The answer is 139.97; mm
